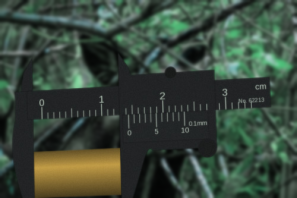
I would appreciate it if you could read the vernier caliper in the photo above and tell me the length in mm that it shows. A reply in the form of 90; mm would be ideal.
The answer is 14.4; mm
